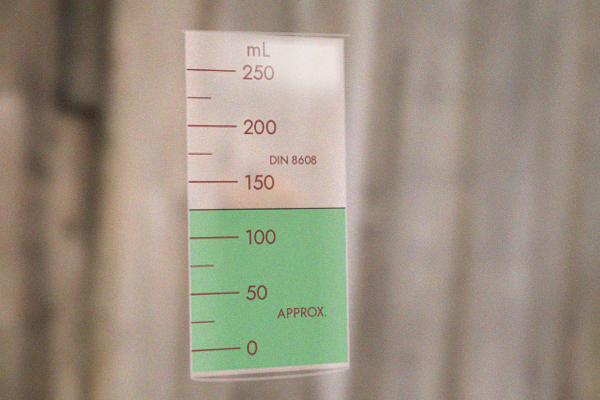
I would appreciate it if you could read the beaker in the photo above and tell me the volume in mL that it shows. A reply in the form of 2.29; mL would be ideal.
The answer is 125; mL
